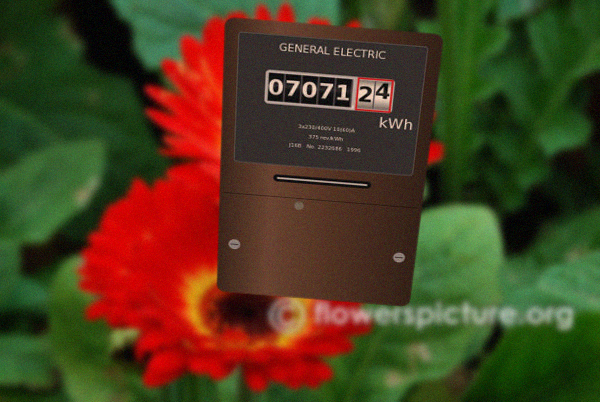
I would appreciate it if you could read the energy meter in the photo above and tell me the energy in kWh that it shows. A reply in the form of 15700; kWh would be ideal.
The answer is 7071.24; kWh
